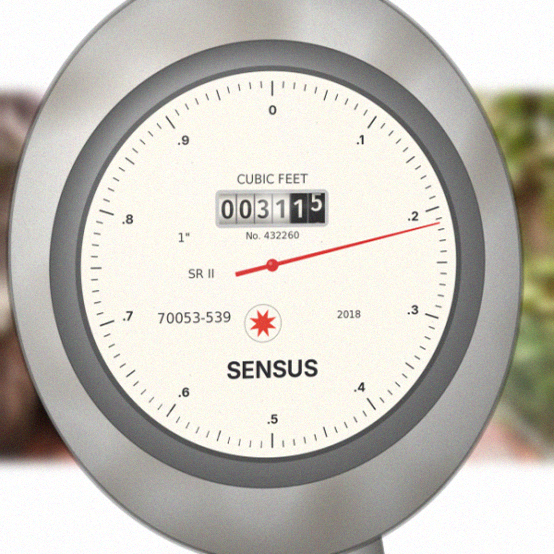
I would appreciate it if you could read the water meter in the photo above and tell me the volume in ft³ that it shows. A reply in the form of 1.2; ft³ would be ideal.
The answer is 3115.21; ft³
